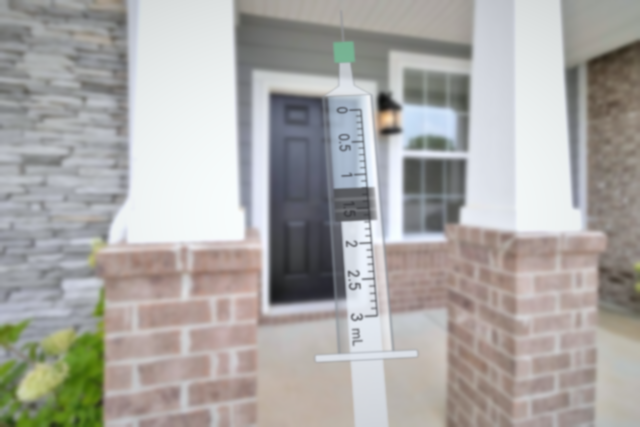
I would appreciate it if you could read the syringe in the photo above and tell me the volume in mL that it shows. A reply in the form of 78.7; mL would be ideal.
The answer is 1.2; mL
